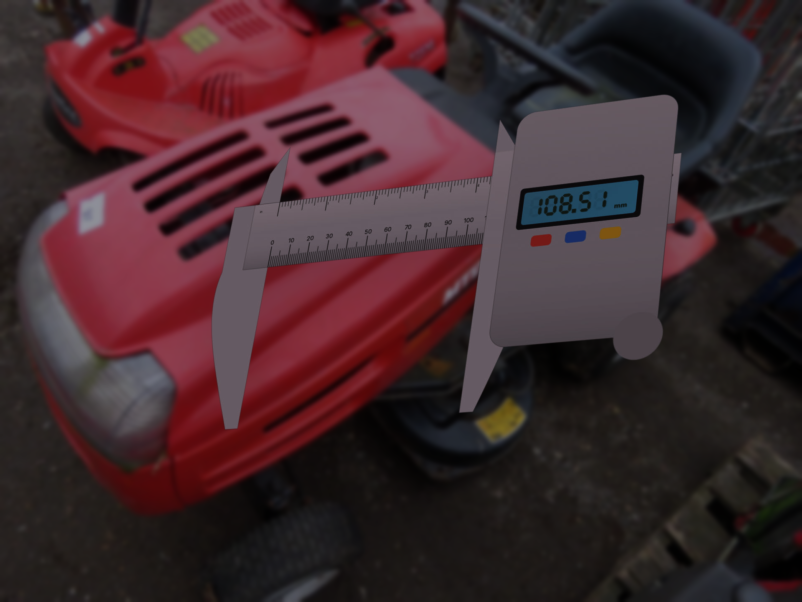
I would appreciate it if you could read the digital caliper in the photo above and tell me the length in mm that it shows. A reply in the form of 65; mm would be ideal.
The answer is 108.51; mm
